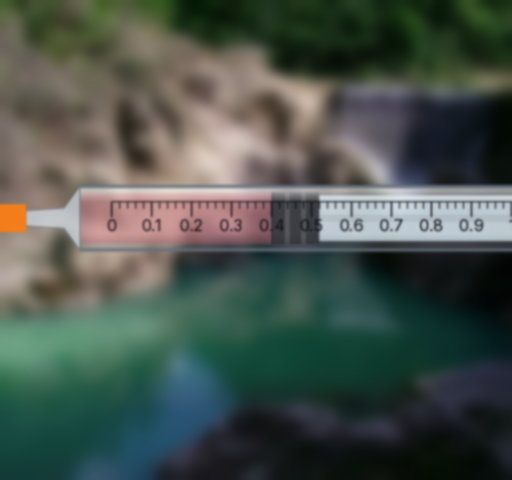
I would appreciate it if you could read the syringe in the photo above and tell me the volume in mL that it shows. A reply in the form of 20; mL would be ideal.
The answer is 0.4; mL
